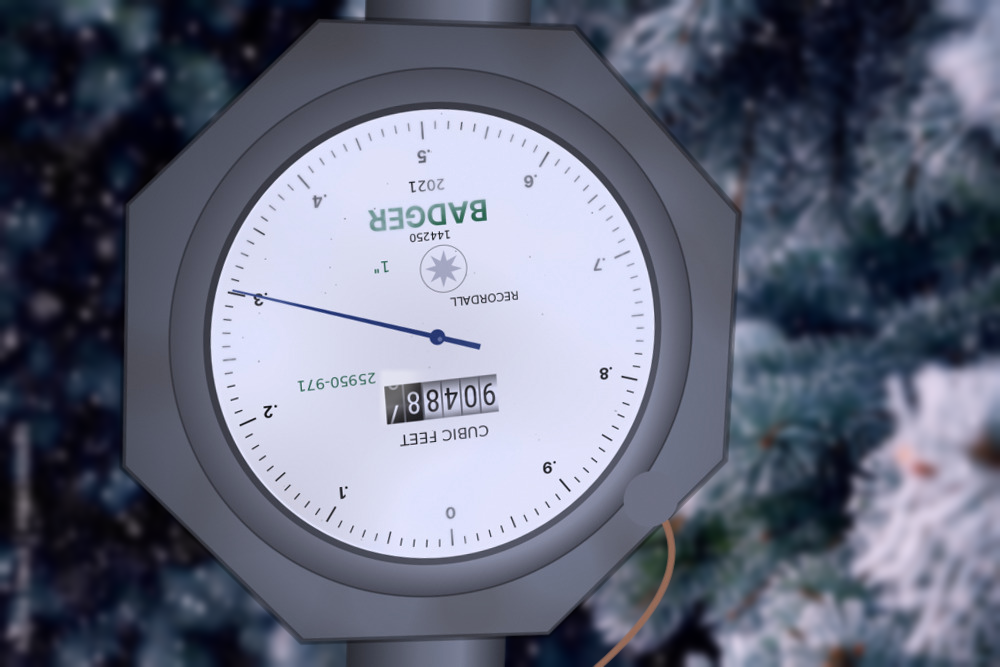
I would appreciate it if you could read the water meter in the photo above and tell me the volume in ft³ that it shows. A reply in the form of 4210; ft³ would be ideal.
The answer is 904887.30; ft³
